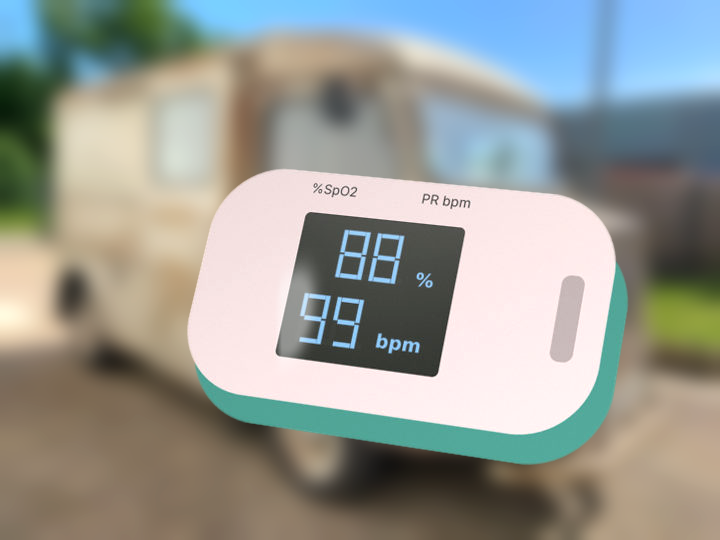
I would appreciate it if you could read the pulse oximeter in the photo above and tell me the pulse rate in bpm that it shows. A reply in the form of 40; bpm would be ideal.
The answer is 99; bpm
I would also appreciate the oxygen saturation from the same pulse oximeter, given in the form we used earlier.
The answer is 88; %
